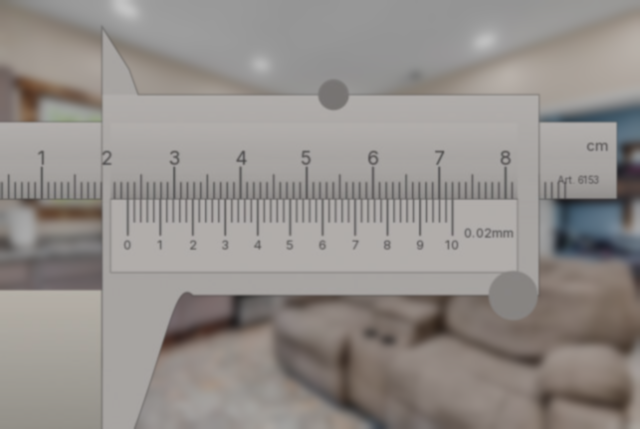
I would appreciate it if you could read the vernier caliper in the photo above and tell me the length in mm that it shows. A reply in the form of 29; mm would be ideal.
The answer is 23.0; mm
